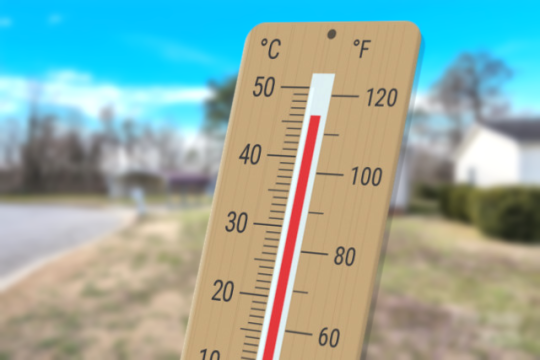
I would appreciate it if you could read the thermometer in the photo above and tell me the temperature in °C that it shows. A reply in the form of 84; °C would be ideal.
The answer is 46; °C
